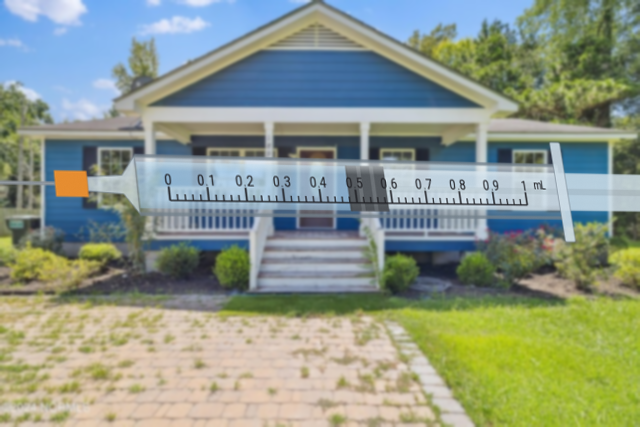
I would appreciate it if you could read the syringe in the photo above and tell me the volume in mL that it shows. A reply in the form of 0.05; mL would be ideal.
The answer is 0.48; mL
